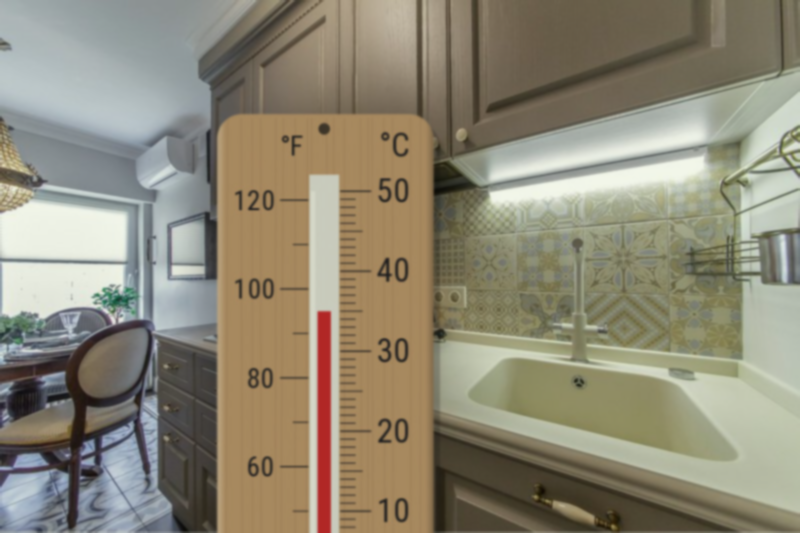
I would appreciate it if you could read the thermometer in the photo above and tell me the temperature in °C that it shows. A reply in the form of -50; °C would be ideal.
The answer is 35; °C
